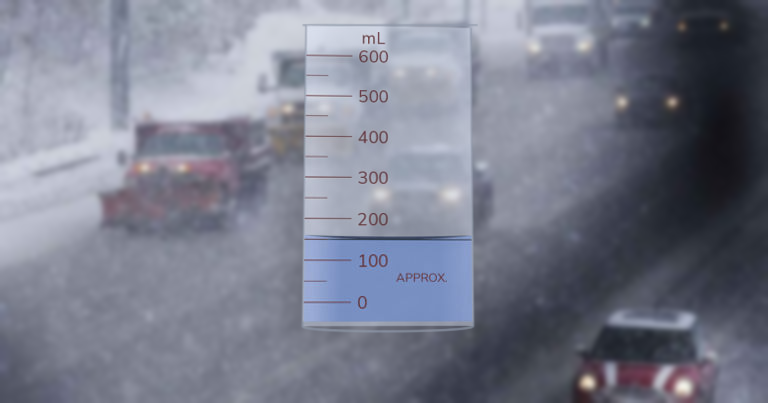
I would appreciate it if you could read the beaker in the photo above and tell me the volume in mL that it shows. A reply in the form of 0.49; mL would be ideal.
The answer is 150; mL
